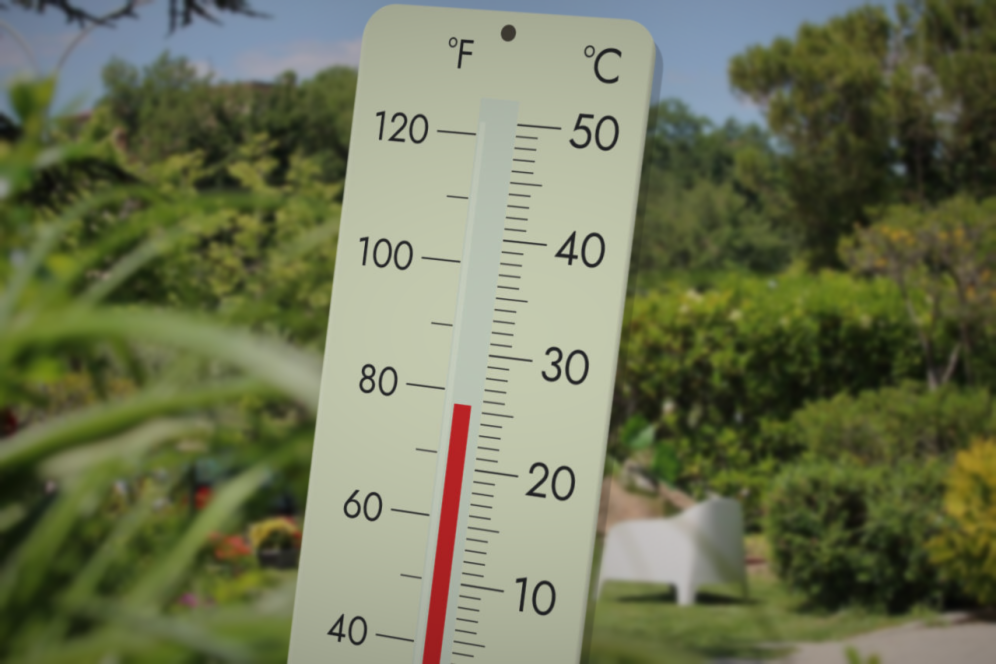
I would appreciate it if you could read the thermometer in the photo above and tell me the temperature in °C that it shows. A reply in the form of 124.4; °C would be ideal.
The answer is 25.5; °C
